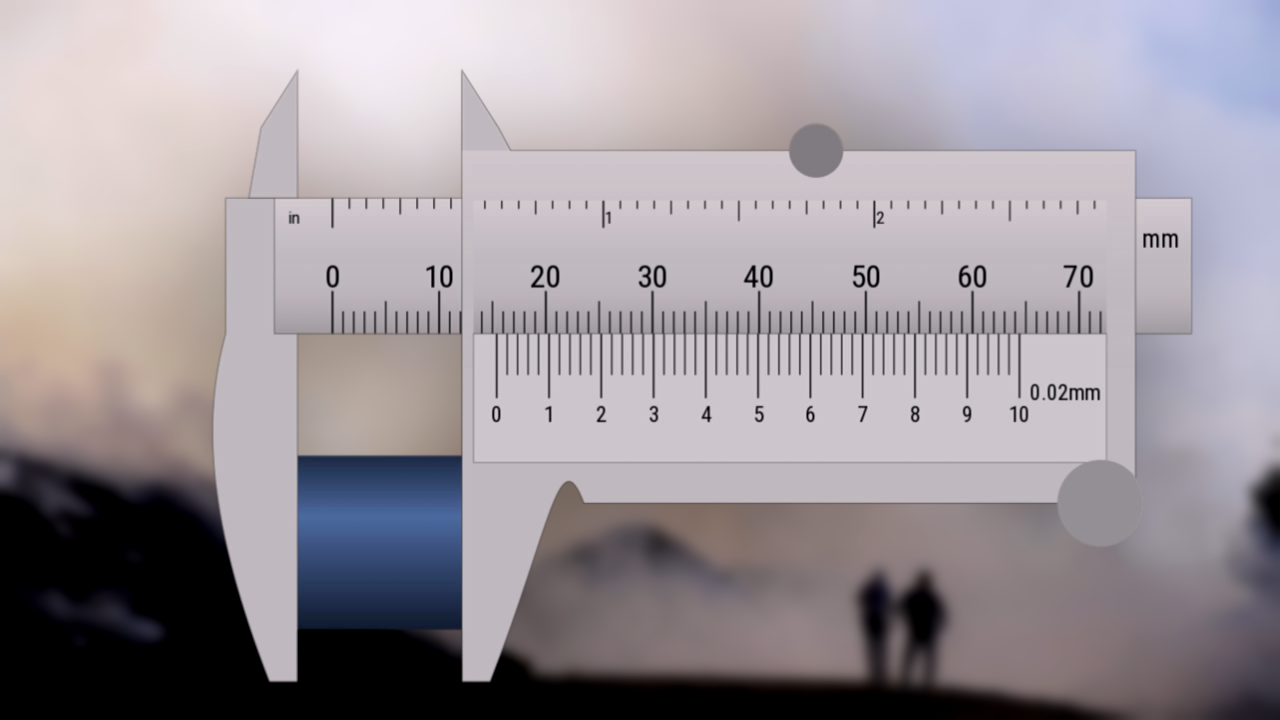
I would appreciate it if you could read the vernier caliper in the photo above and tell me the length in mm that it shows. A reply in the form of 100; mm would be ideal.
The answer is 15.4; mm
